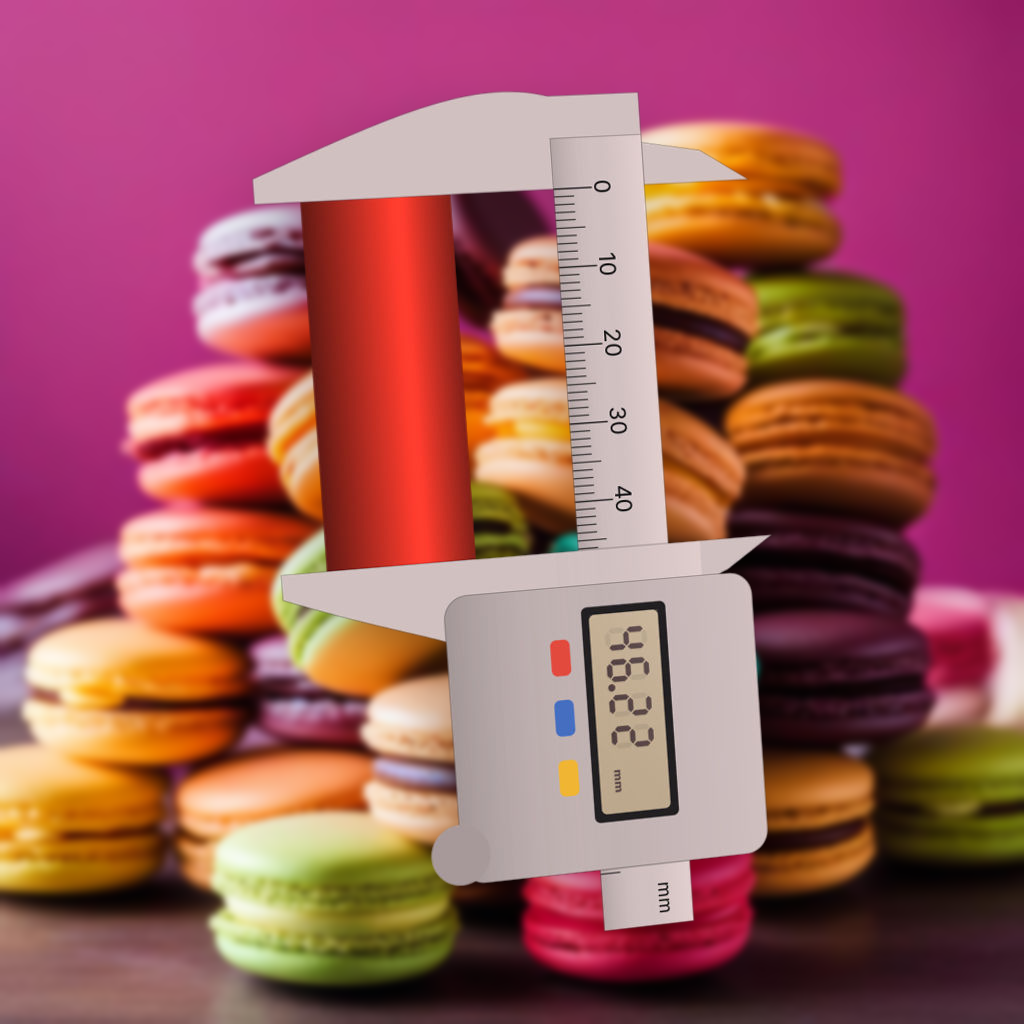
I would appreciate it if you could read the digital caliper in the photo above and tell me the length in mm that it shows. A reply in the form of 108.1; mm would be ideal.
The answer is 46.22; mm
